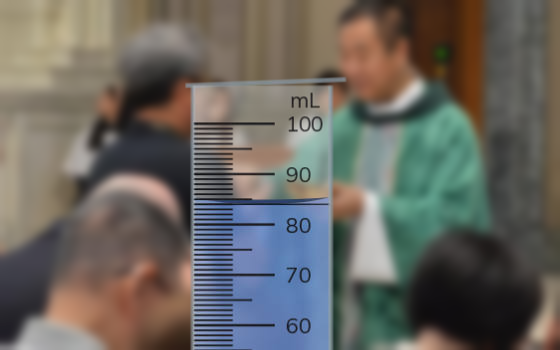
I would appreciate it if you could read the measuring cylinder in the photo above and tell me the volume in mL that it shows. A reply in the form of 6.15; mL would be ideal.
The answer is 84; mL
